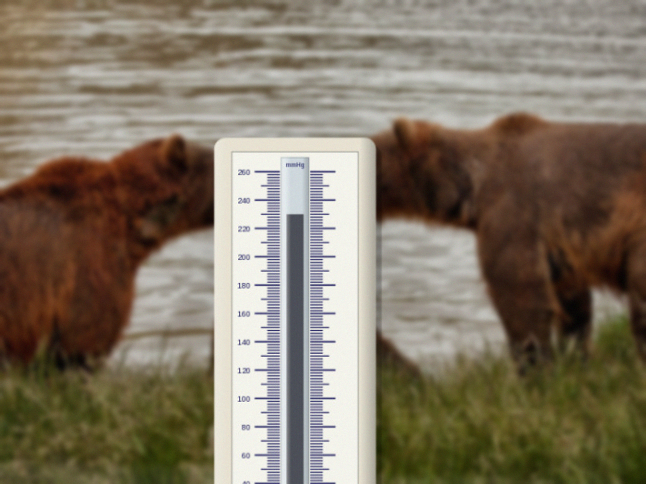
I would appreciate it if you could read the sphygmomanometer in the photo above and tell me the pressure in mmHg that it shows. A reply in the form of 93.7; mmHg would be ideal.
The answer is 230; mmHg
